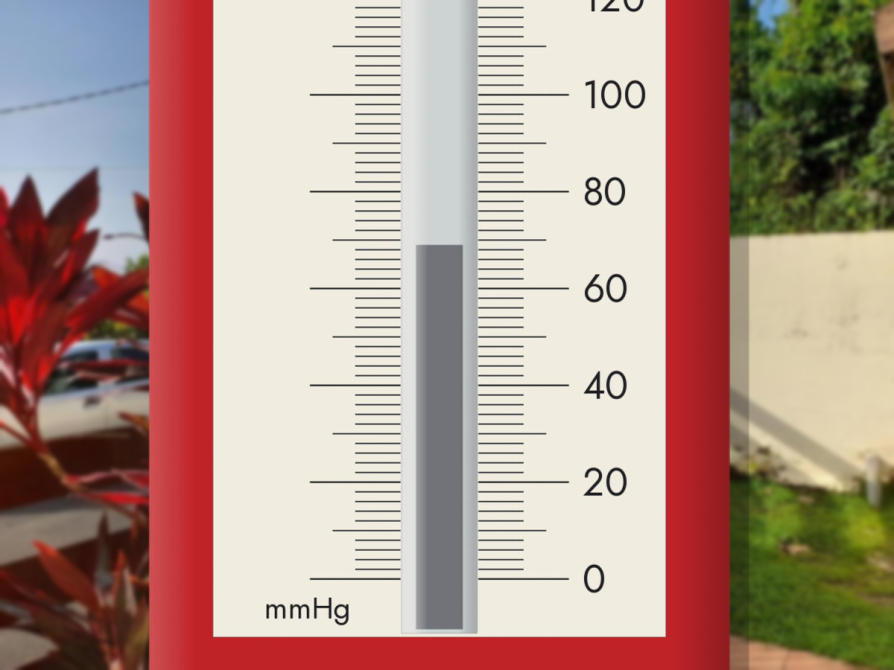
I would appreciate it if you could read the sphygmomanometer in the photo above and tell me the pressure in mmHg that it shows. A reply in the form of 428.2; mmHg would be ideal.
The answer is 69; mmHg
